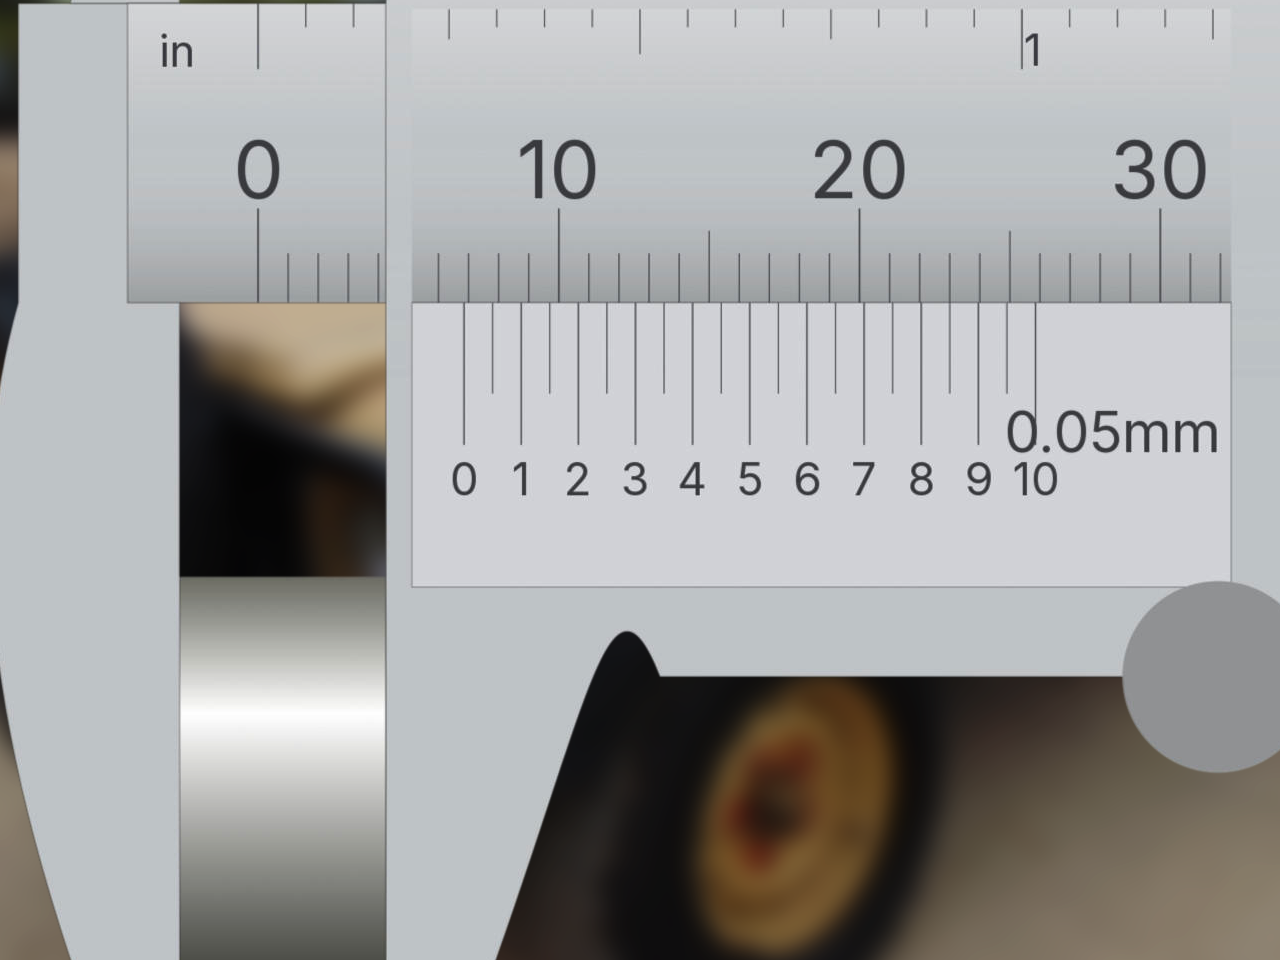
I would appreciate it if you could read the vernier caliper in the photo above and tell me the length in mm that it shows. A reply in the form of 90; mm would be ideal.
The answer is 6.85; mm
